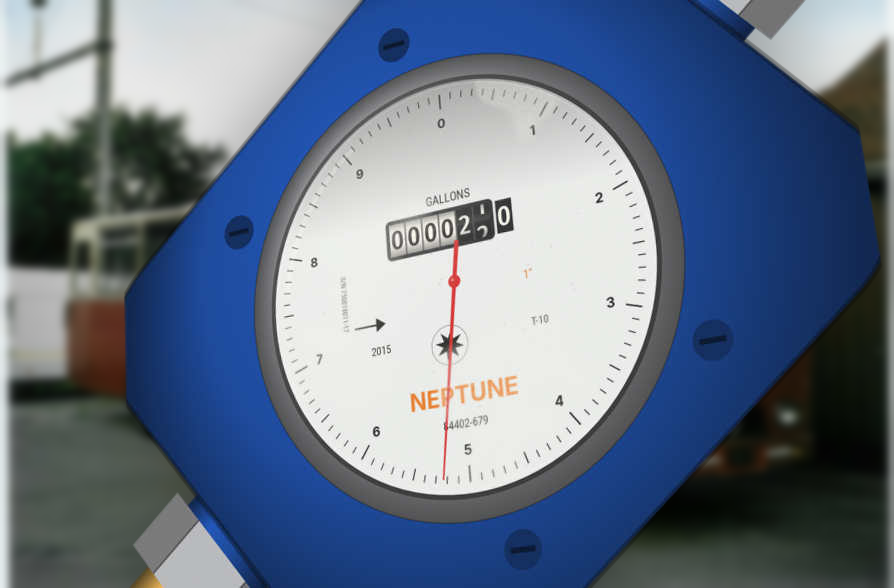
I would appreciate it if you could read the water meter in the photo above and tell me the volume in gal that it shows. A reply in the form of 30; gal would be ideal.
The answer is 215.2; gal
